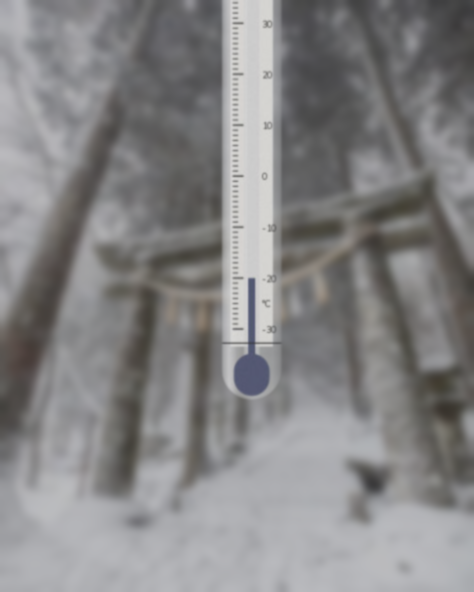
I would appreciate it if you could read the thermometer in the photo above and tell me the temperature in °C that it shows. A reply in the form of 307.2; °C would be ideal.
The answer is -20; °C
